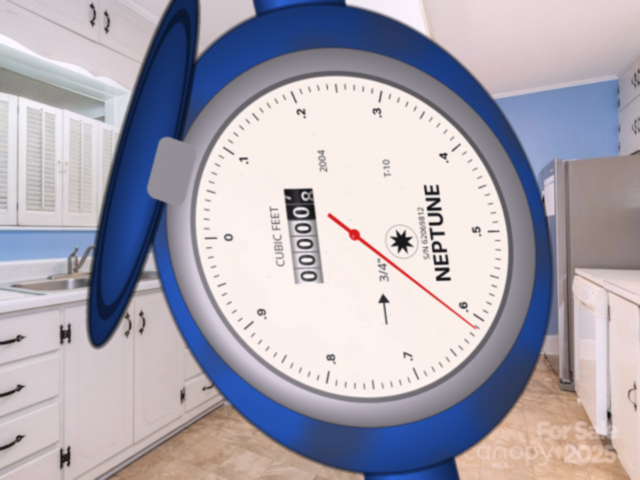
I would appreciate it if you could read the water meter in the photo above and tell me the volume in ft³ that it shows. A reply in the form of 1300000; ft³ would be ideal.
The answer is 7.61; ft³
